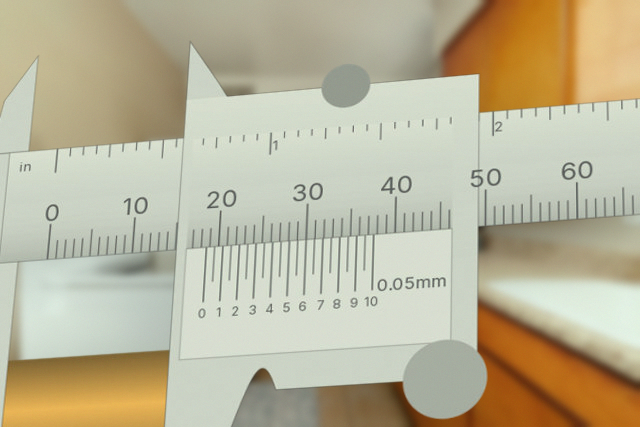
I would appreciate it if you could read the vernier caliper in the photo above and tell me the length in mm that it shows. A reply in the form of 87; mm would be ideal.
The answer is 18.6; mm
